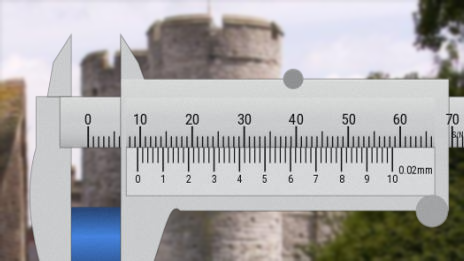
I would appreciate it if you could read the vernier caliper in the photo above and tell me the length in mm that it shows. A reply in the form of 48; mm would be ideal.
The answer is 9.5; mm
